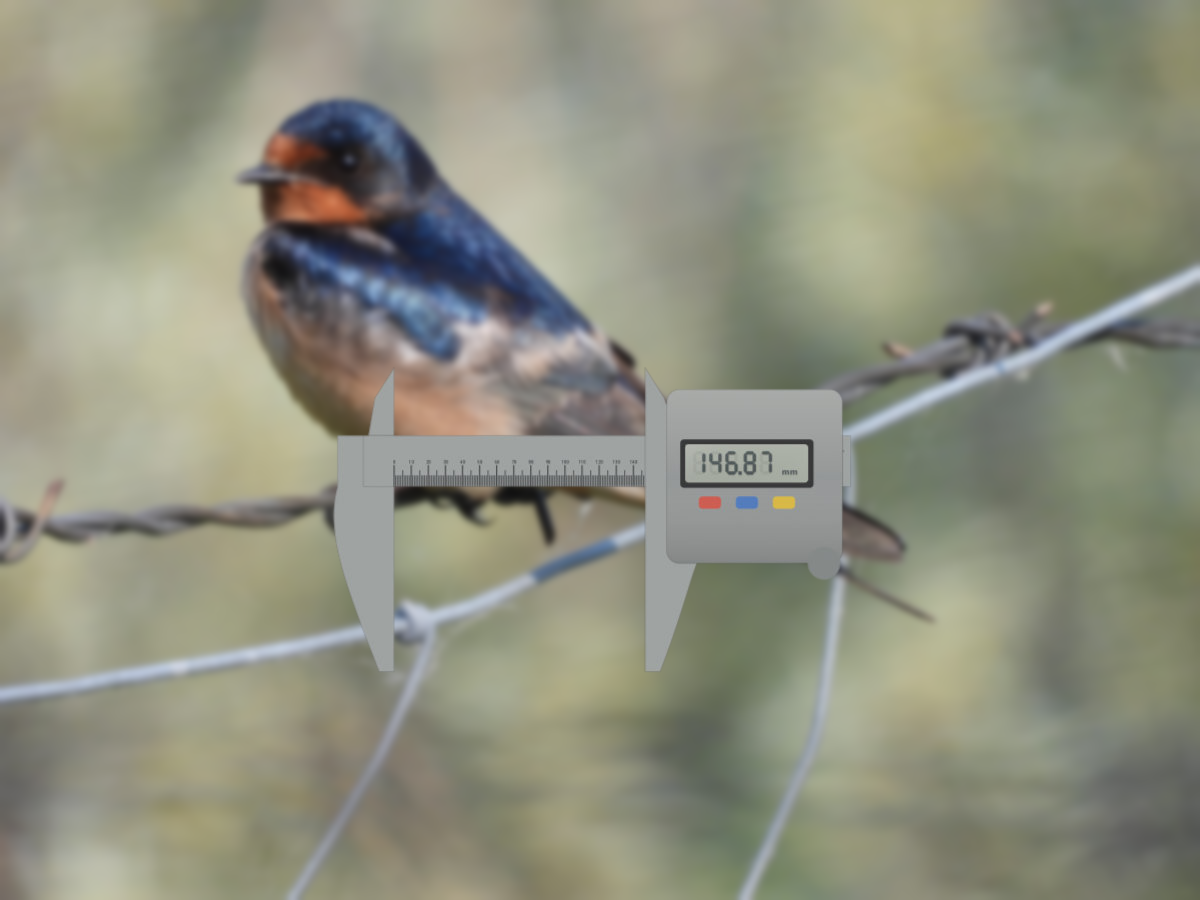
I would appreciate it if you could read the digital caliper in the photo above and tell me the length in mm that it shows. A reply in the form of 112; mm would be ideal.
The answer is 146.87; mm
